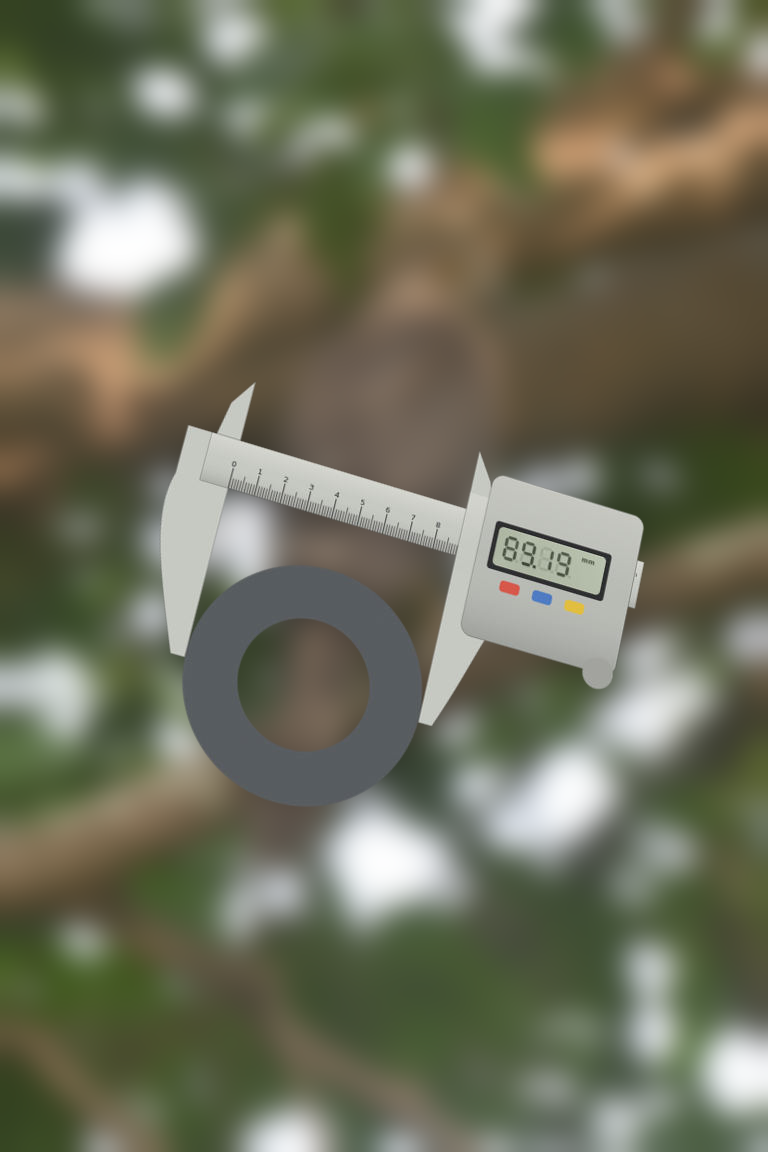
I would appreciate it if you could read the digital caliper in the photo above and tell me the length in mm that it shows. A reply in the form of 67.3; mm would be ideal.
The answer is 89.19; mm
